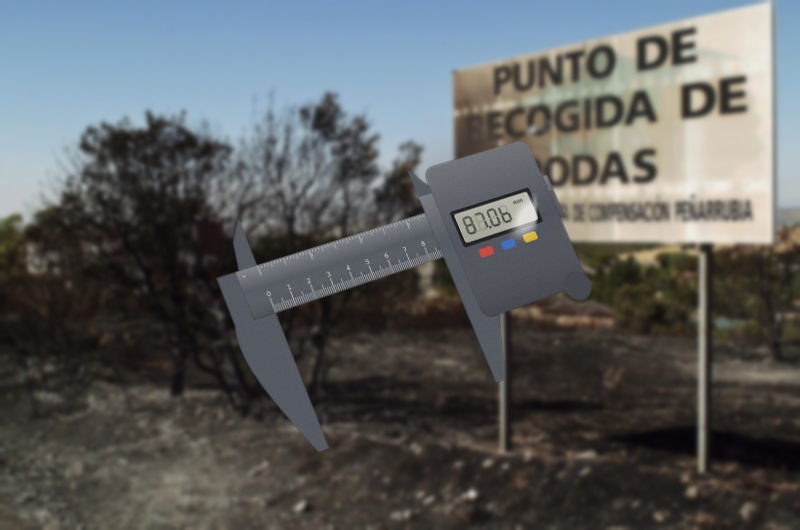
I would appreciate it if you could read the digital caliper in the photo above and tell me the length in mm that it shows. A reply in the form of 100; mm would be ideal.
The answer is 87.06; mm
